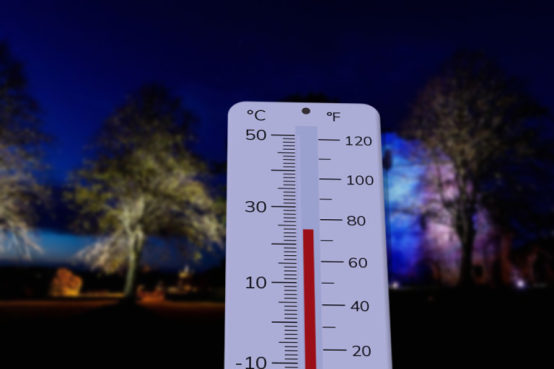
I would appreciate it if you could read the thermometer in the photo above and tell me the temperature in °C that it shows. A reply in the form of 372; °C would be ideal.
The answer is 24; °C
